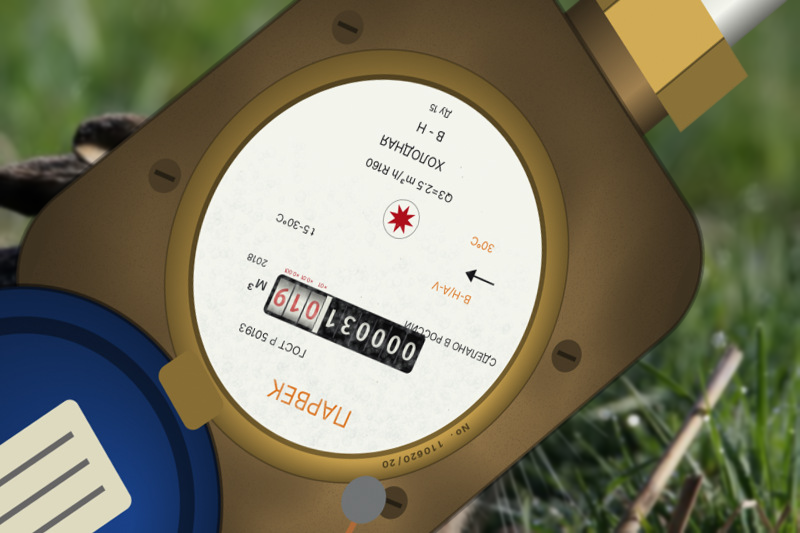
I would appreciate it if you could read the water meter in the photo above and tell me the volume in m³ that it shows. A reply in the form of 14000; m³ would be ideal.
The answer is 31.019; m³
